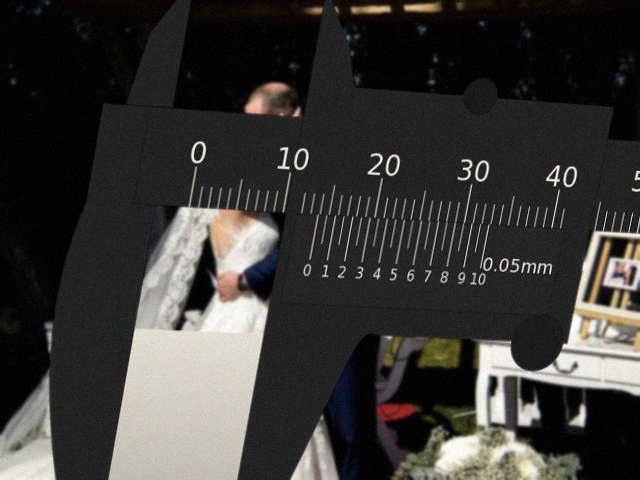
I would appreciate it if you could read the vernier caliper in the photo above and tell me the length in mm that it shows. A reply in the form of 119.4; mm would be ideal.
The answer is 13.8; mm
